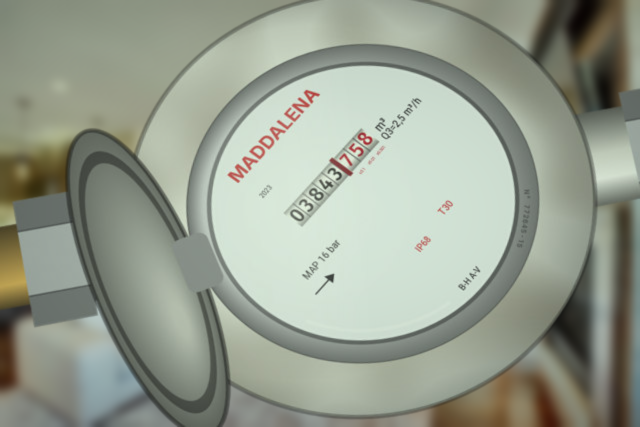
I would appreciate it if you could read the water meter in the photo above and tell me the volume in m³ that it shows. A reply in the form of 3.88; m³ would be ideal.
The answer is 3843.758; m³
